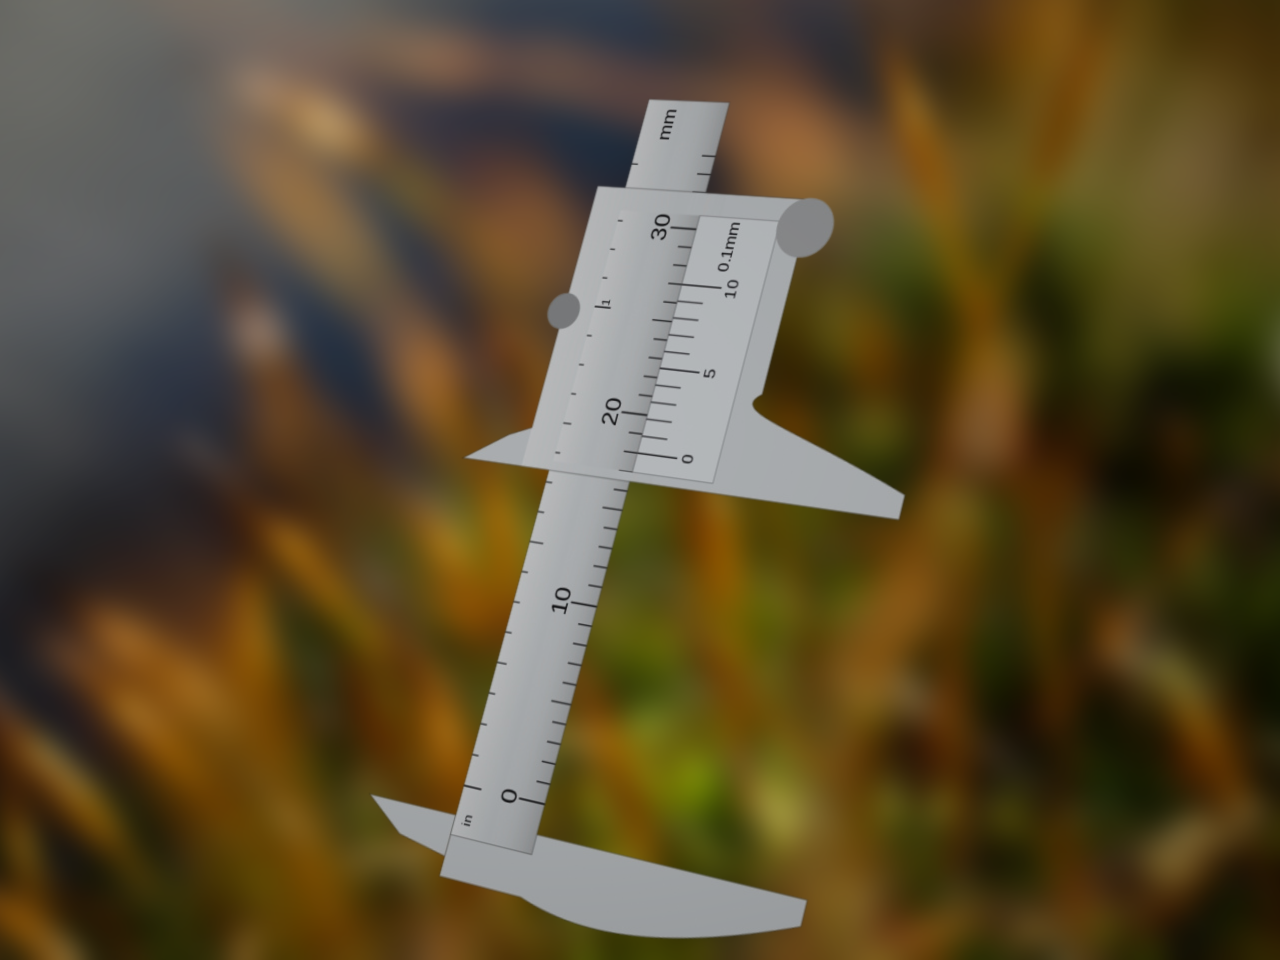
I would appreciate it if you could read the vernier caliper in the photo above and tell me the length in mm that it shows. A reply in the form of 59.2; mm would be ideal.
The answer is 18.0; mm
